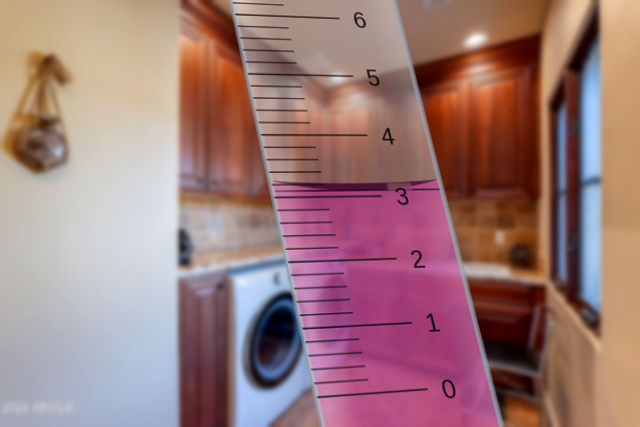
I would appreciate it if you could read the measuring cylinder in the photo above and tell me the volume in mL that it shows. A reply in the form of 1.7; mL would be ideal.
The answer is 3.1; mL
